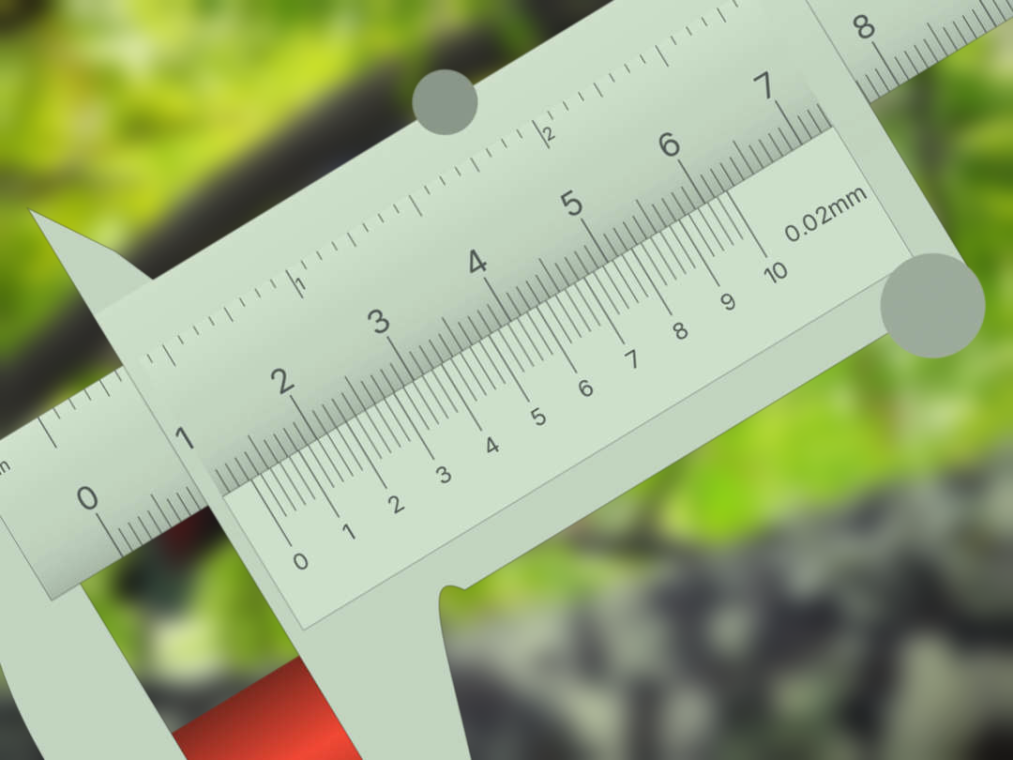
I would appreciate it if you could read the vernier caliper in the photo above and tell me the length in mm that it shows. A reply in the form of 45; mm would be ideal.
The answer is 13.2; mm
